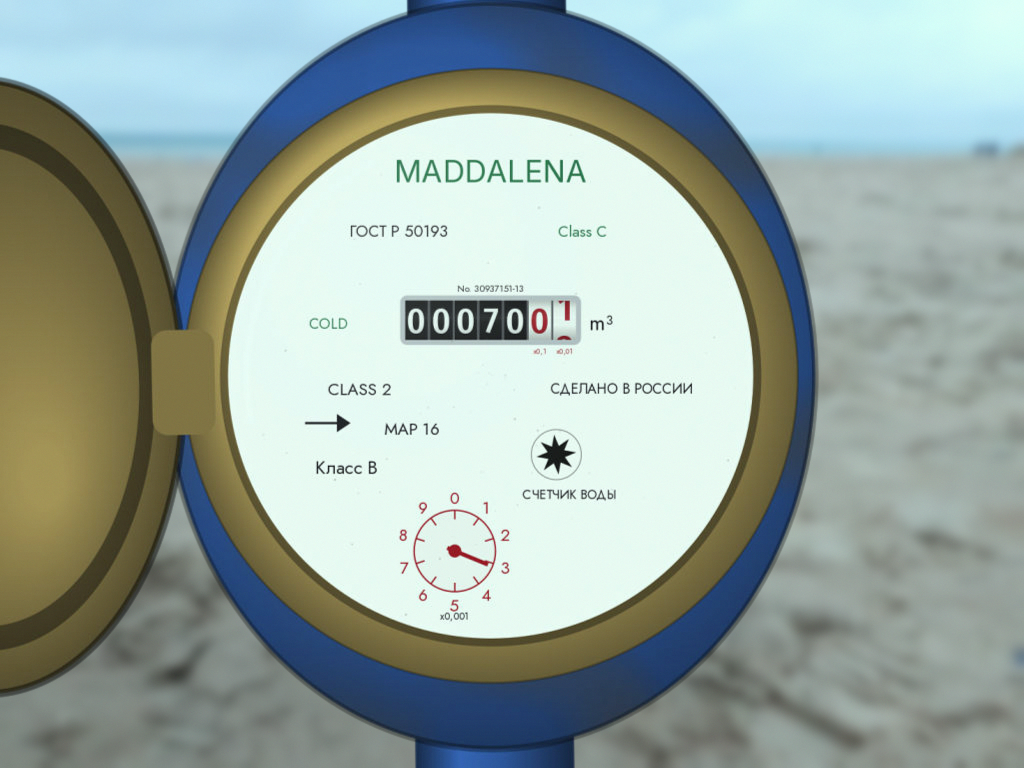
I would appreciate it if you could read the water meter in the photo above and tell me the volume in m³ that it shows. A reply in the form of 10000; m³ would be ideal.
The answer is 70.013; m³
